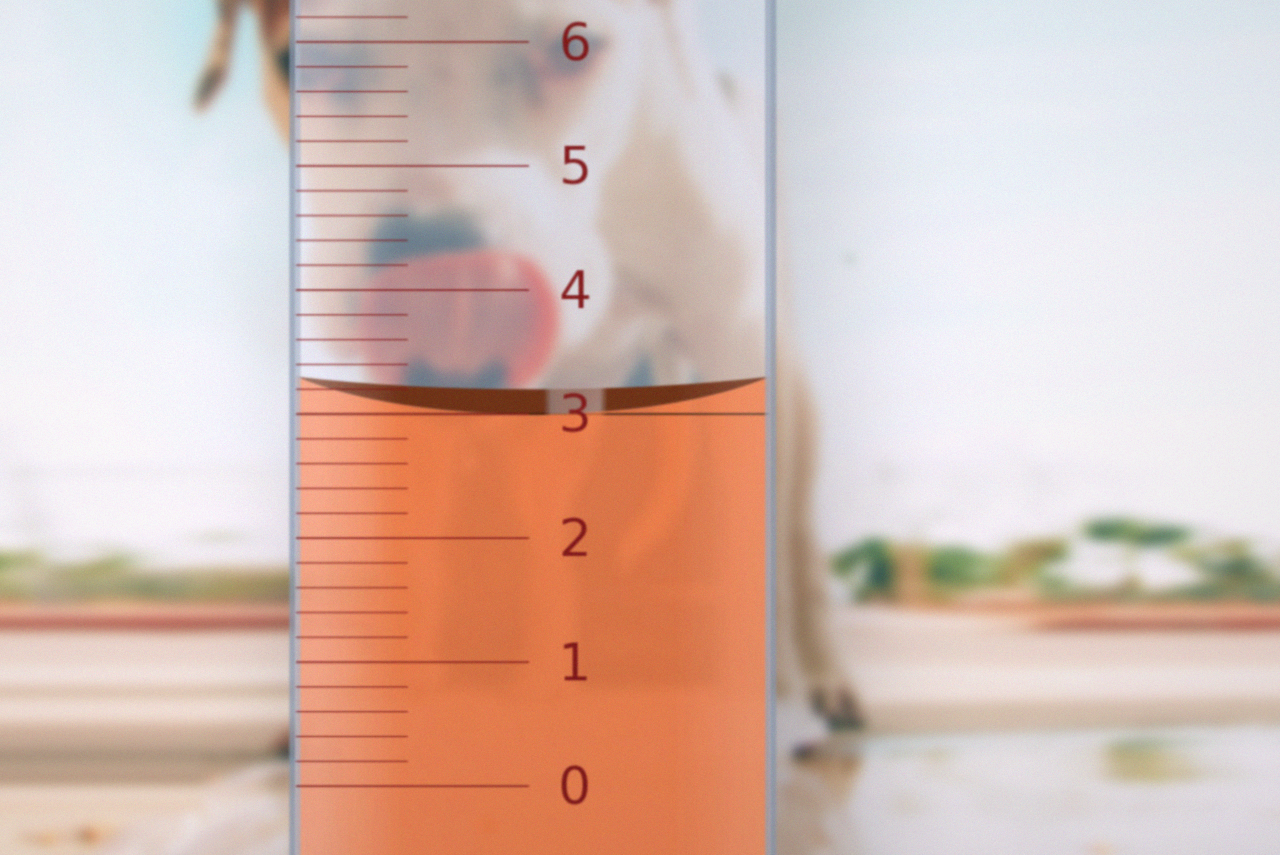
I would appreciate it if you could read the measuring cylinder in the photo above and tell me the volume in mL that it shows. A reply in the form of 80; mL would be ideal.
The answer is 3; mL
